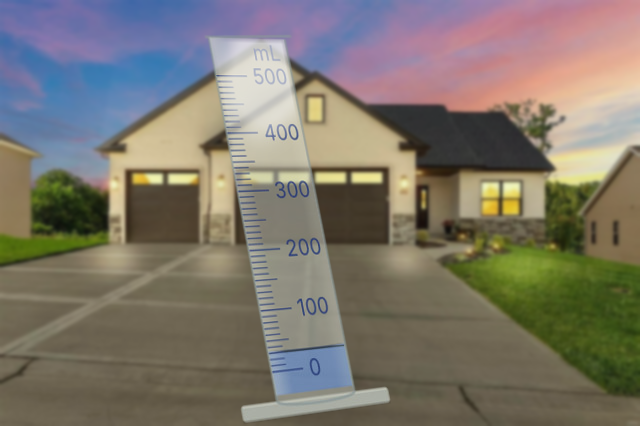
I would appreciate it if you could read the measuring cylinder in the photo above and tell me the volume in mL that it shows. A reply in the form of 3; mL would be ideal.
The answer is 30; mL
